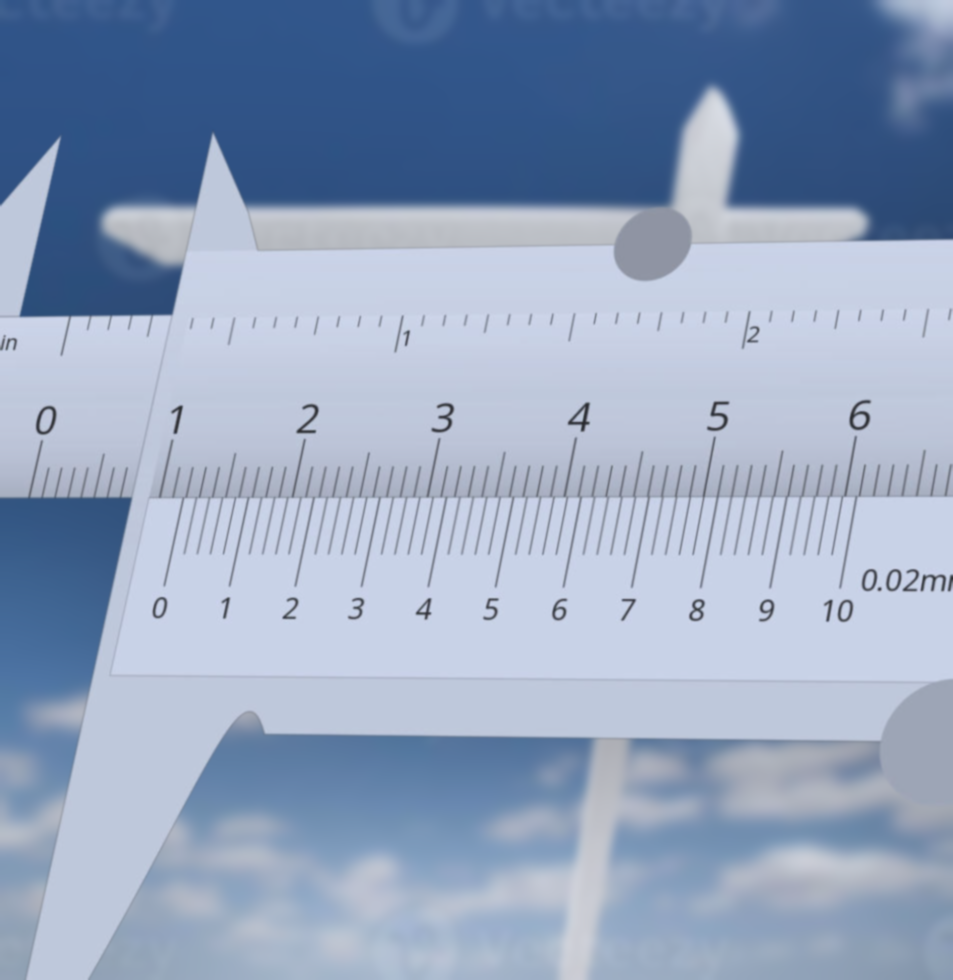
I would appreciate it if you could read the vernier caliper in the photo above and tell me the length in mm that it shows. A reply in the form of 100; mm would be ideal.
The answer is 11.8; mm
